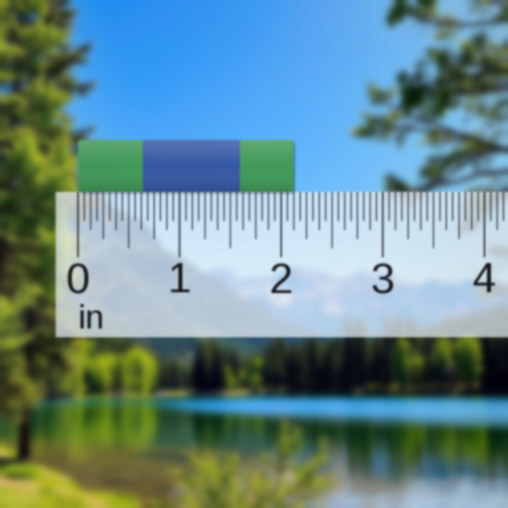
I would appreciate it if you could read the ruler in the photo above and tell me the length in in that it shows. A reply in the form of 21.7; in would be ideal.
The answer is 2.125; in
